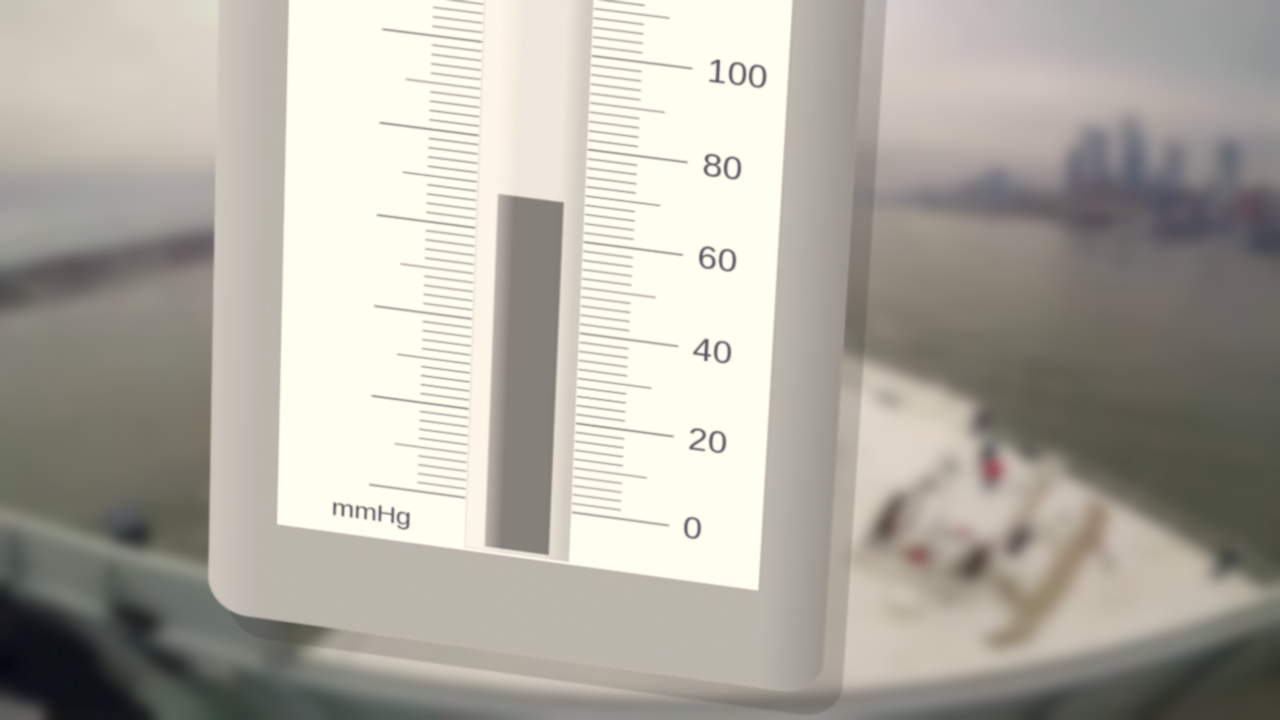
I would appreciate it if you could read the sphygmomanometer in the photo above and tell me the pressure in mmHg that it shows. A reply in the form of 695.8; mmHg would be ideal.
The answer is 68; mmHg
